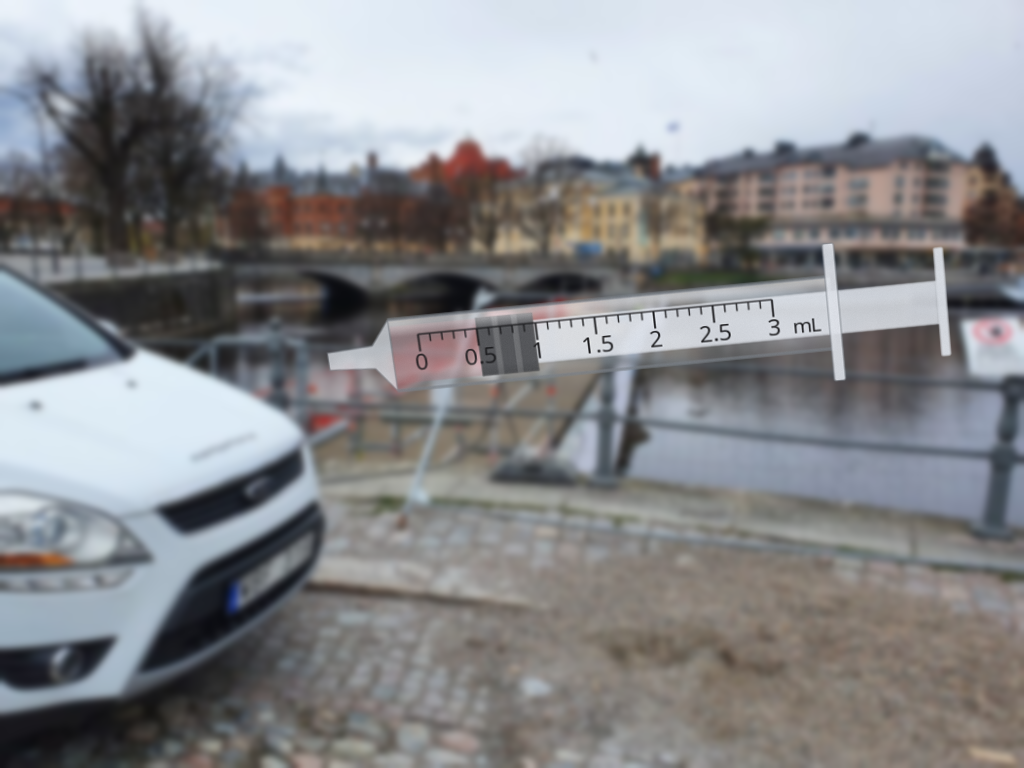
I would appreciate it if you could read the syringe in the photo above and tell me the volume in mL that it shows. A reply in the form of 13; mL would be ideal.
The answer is 0.5; mL
